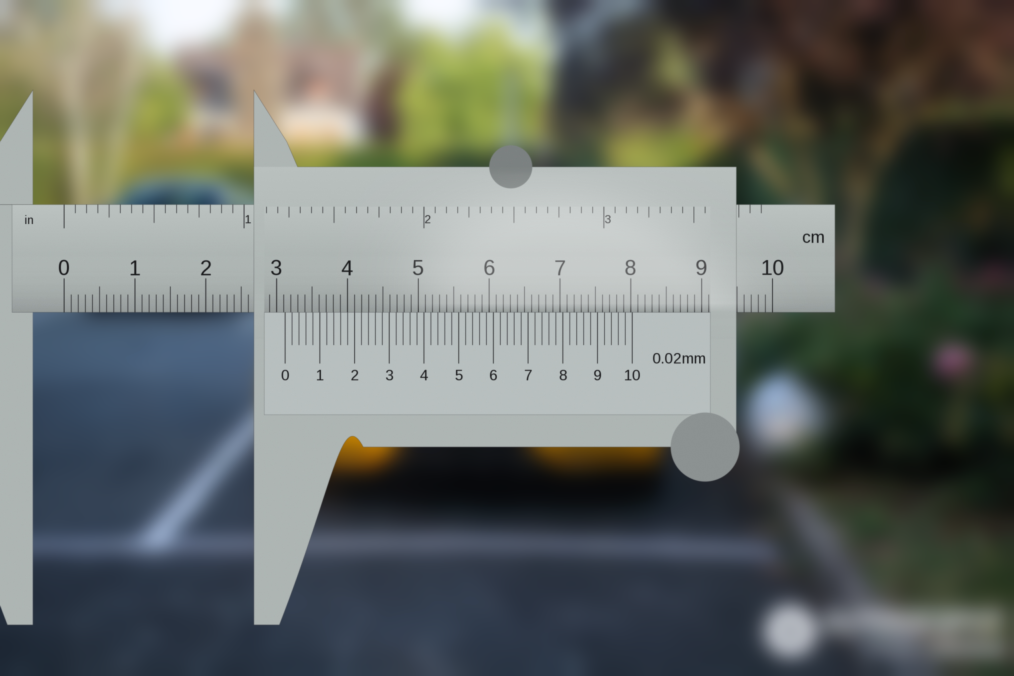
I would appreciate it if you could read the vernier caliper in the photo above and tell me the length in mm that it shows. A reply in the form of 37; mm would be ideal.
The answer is 31.2; mm
